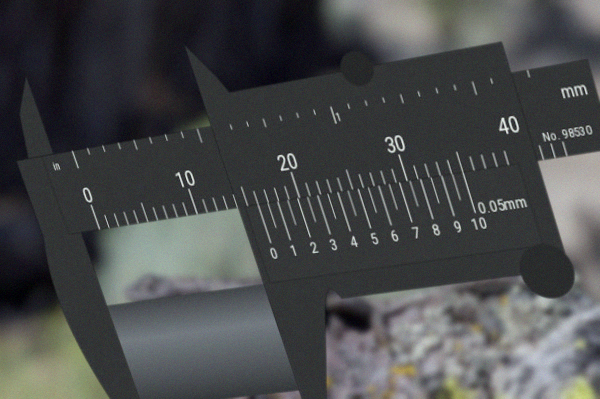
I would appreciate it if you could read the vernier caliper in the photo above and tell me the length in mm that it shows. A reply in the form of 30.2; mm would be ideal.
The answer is 16.0; mm
